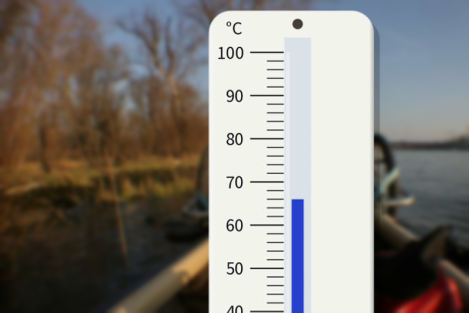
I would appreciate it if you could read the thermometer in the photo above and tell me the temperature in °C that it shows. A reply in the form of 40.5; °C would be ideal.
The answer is 66; °C
